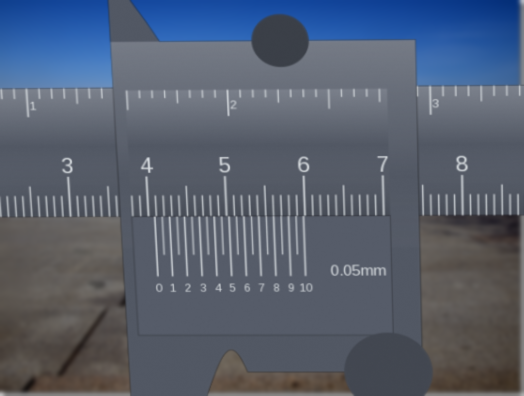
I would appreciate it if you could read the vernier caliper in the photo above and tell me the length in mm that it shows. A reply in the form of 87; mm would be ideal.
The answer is 40.8; mm
